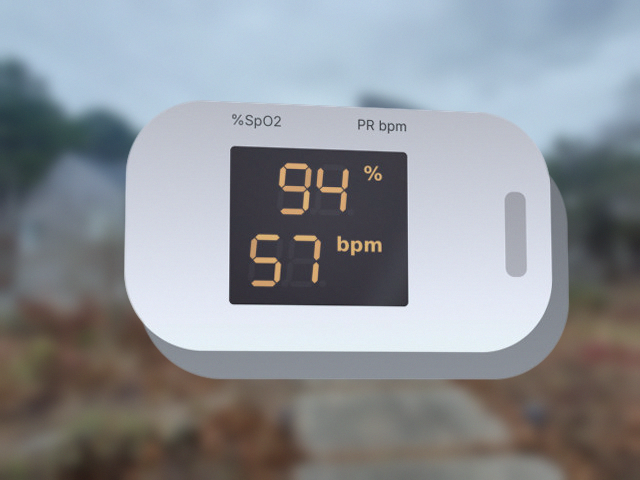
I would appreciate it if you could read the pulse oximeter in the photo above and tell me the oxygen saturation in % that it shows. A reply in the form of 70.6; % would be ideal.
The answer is 94; %
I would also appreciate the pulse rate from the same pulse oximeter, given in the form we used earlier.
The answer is 57; bpm
